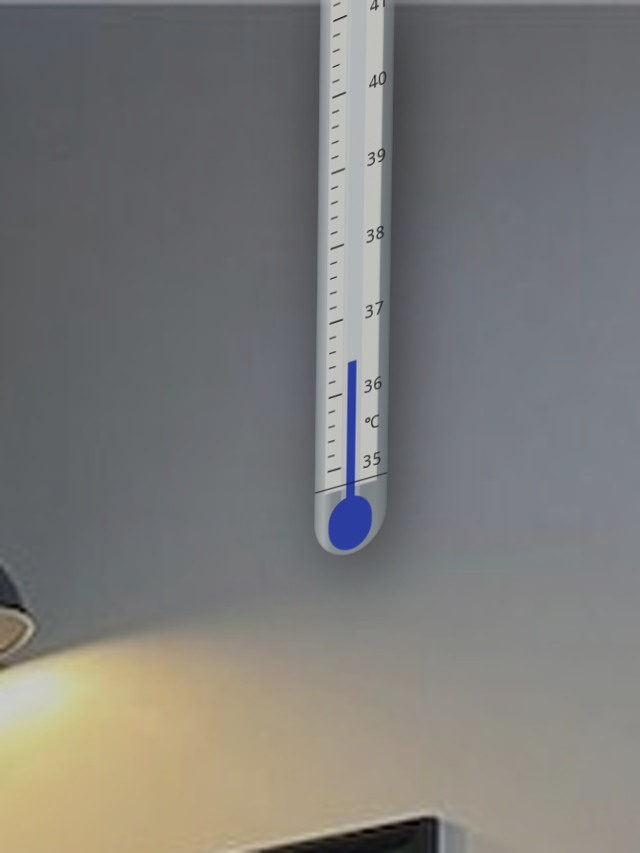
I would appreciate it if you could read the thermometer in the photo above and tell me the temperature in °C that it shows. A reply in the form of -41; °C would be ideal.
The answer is 36.4; °C
